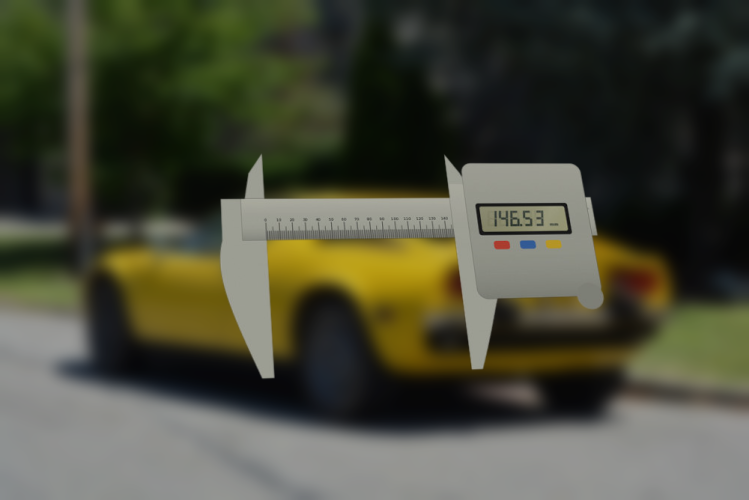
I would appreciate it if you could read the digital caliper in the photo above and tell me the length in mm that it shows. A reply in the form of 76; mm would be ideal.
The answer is 146.53; mm
